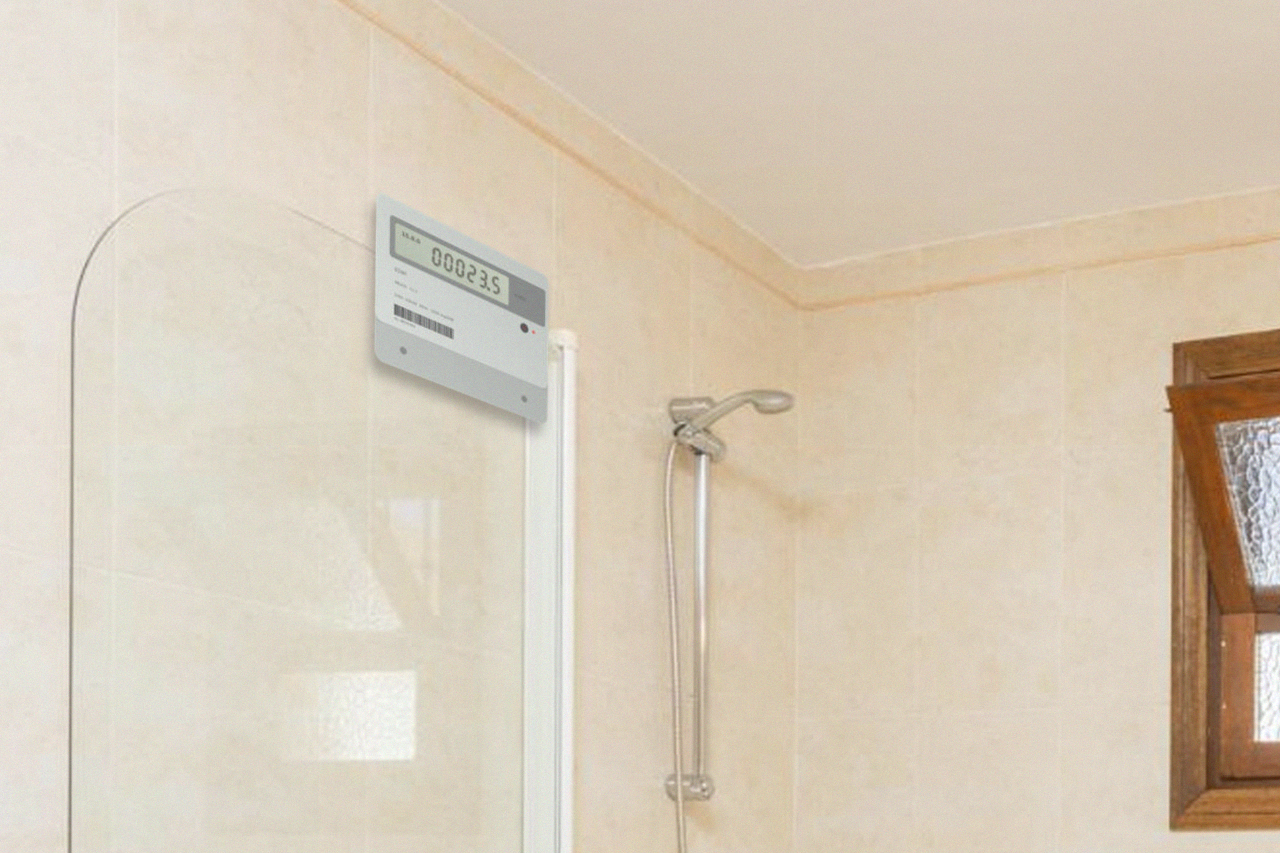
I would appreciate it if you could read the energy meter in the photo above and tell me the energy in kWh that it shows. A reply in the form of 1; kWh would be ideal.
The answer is 23.5; kWh
